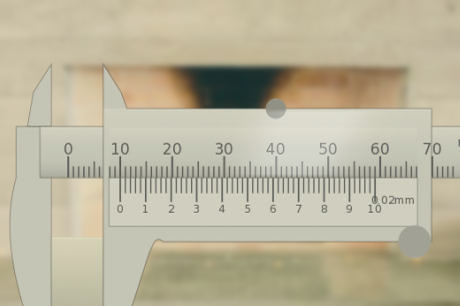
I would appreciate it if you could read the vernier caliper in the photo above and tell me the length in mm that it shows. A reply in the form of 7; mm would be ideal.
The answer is 10.0; mm
